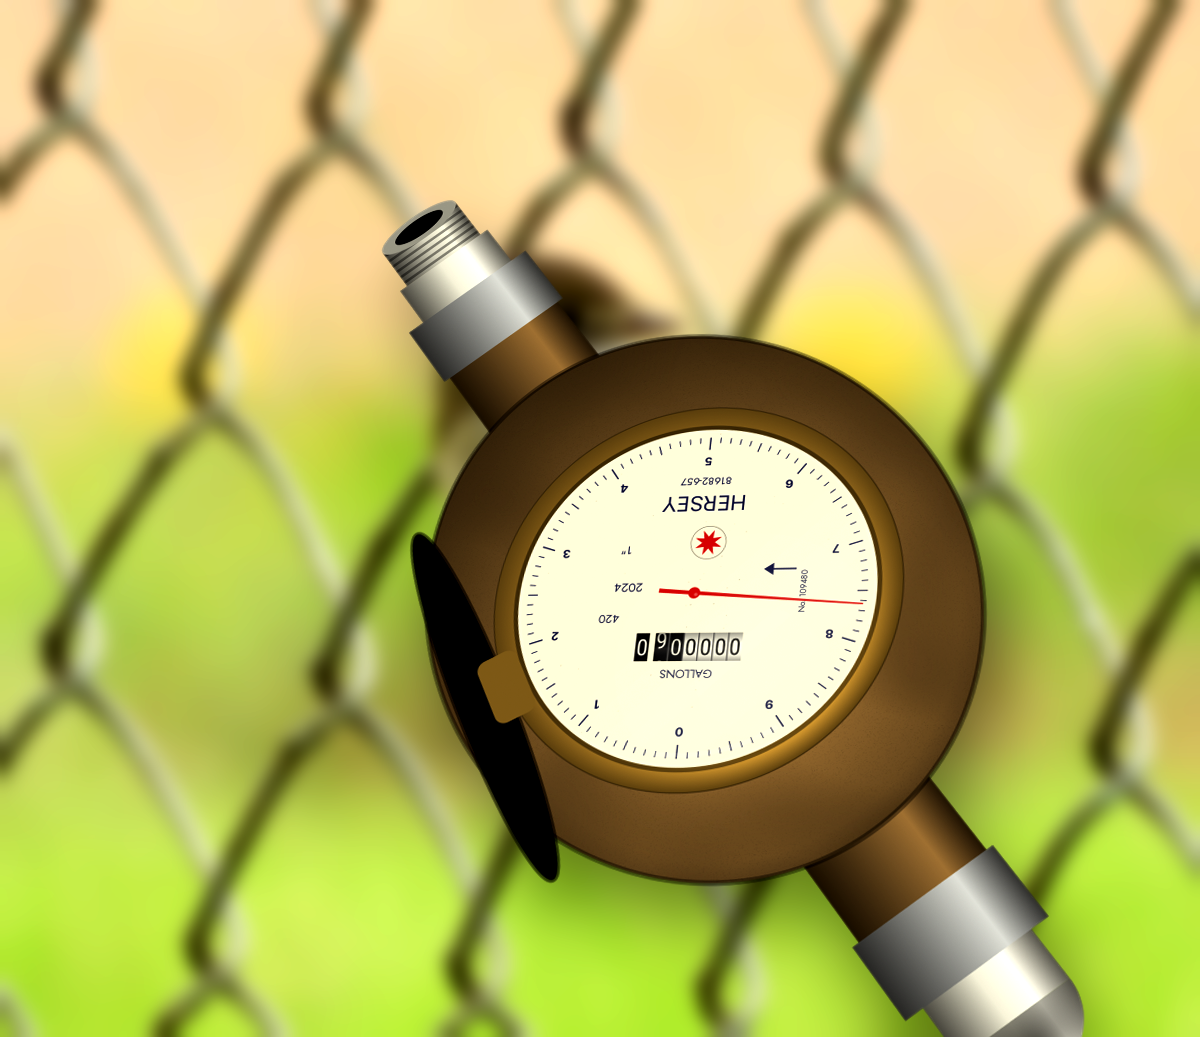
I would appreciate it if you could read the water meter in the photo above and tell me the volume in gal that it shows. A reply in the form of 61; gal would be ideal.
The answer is 57.6; gal
